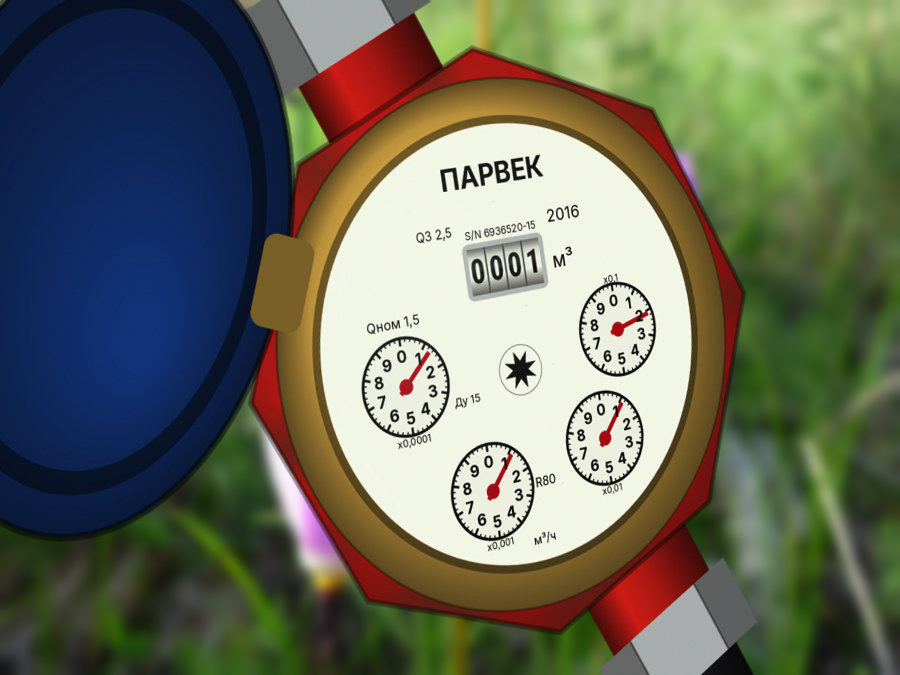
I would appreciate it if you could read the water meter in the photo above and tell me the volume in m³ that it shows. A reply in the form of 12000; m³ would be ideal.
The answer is 1.2111; m³
